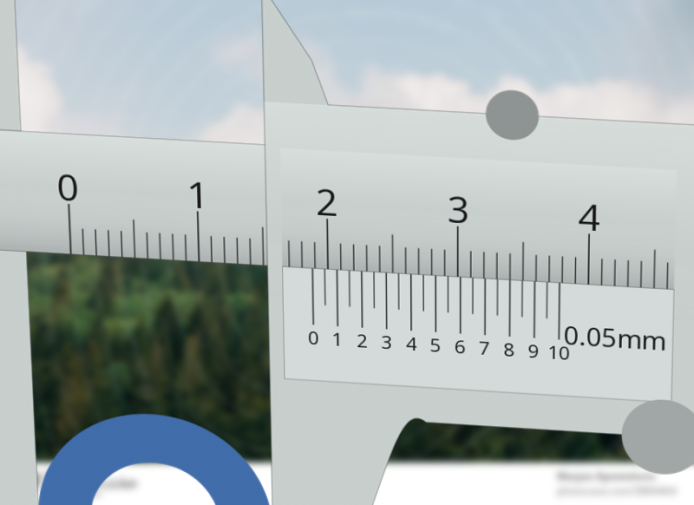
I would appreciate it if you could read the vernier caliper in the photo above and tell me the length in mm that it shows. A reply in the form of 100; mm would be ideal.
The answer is 18.8; mm
